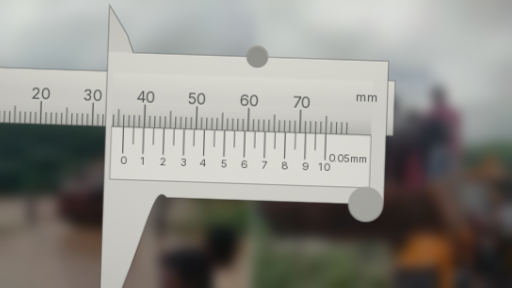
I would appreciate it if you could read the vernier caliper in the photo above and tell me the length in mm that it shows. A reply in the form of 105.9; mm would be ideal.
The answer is 36.0; mm
